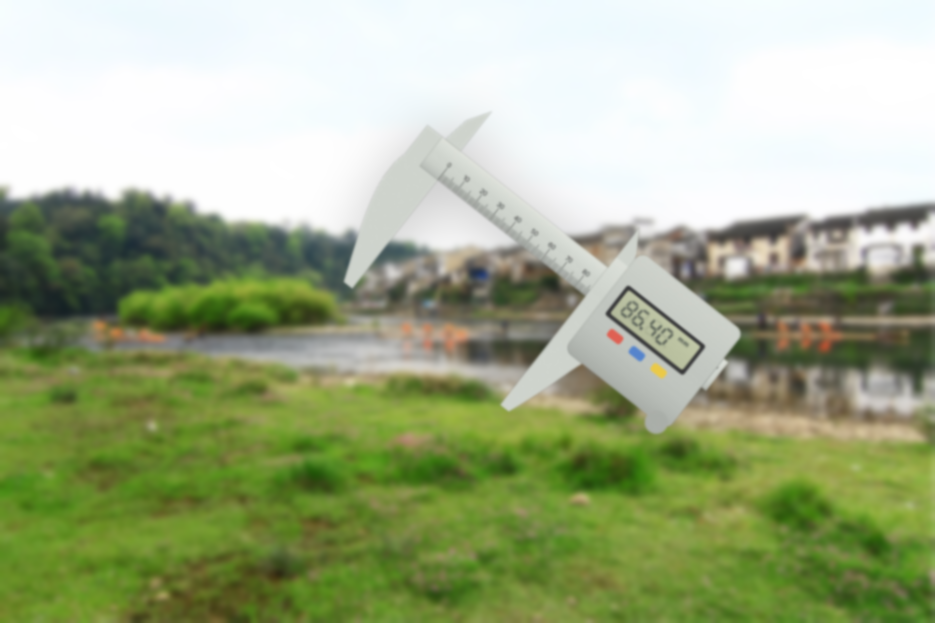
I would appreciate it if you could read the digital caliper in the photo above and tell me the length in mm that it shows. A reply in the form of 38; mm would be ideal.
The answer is 86.40; mm
